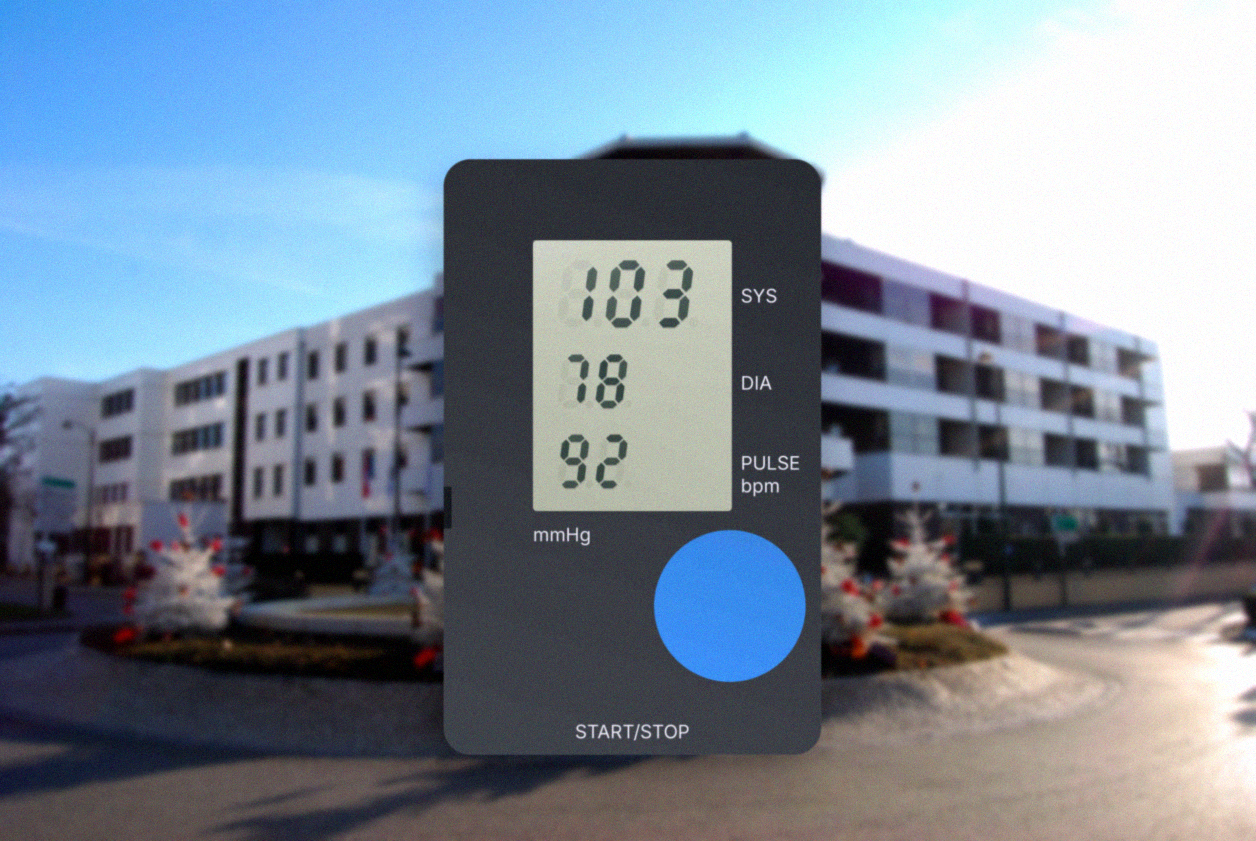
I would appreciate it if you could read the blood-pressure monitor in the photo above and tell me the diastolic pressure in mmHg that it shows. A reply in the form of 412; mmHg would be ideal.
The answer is 78; mmHg
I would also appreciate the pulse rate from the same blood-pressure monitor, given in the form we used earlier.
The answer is 92; bpm
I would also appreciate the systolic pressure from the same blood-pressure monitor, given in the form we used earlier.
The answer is 103; mmHg
